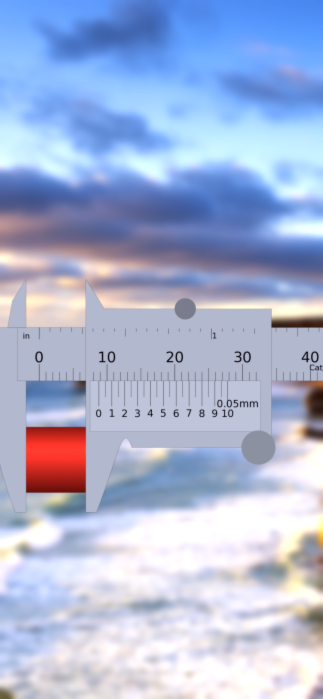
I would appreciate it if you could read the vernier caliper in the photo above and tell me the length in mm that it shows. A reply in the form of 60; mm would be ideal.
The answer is 8.8; mm
